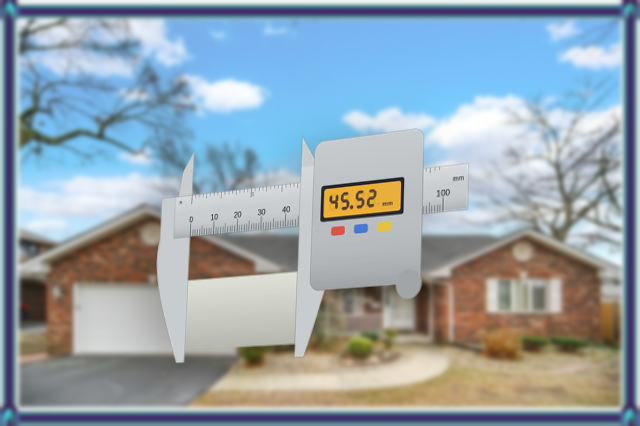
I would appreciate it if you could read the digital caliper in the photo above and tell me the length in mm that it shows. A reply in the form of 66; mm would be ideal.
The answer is 45.52; mm
